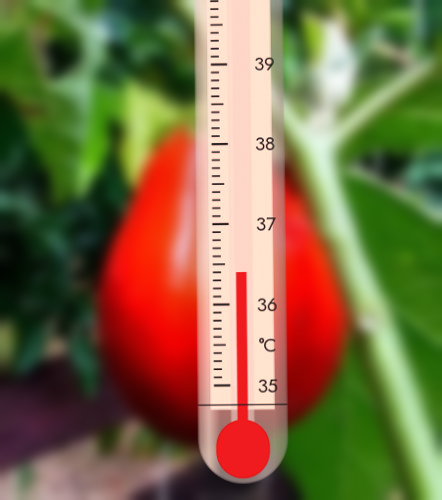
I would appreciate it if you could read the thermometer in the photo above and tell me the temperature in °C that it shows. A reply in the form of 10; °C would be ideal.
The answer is 36.4; °C
